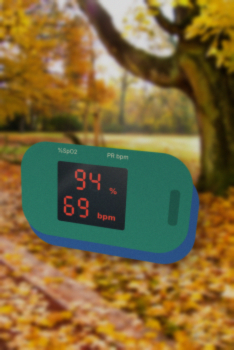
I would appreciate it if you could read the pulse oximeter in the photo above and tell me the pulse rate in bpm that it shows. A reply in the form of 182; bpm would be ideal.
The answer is 69; bpm
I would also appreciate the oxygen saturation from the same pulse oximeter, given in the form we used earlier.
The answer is 94; %
